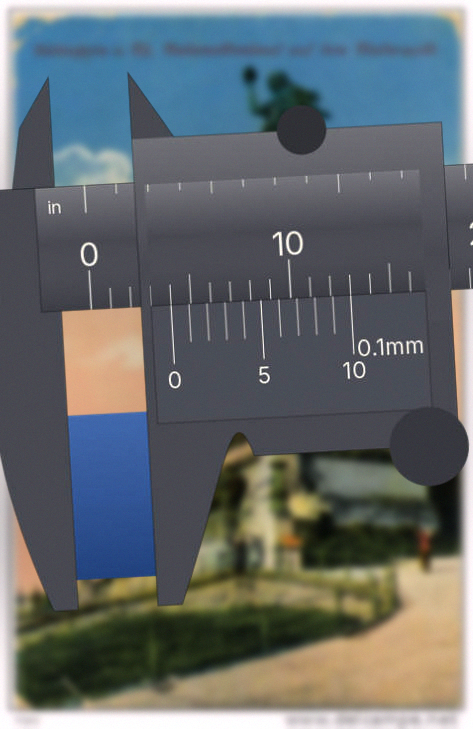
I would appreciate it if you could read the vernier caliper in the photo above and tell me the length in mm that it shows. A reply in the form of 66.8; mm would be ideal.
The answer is 4.0; mm
